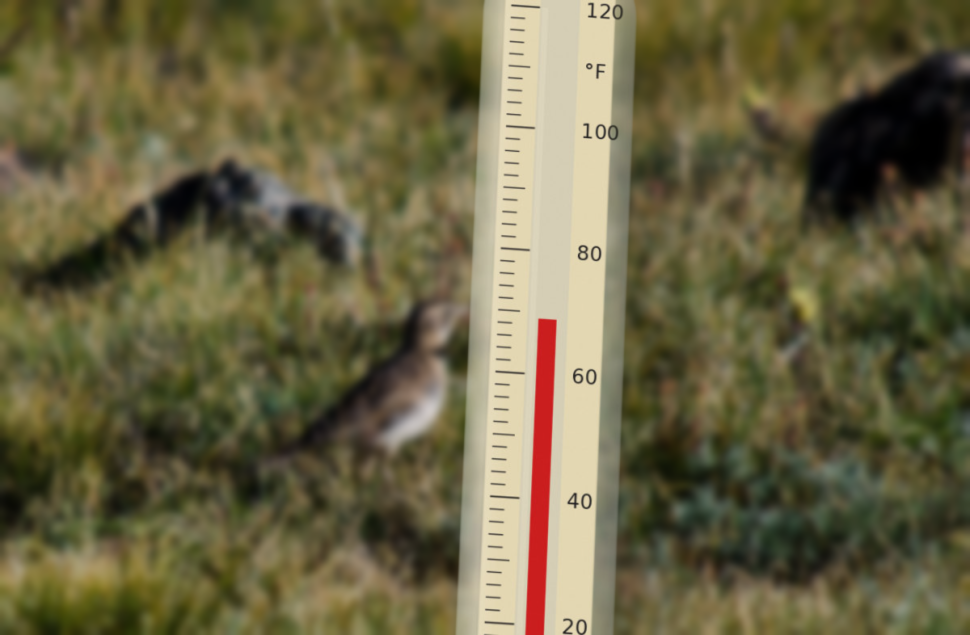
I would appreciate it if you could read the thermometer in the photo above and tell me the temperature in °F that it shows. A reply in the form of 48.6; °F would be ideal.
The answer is 69; °F
